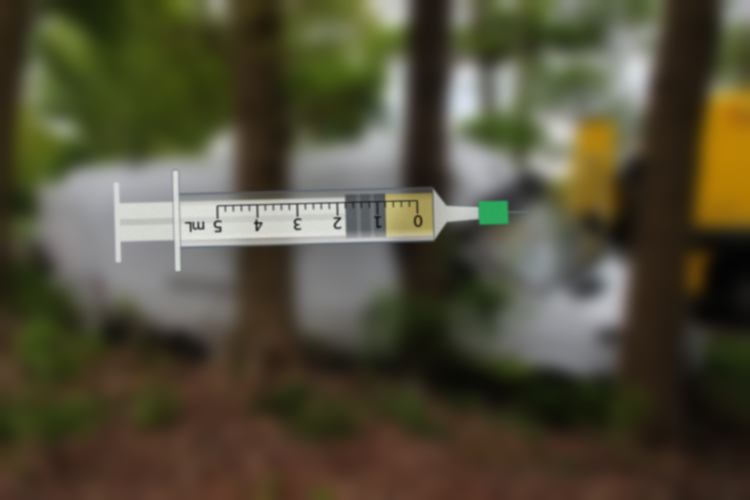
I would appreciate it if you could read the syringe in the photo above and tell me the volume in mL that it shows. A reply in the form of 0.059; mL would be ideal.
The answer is 0.8; mL
